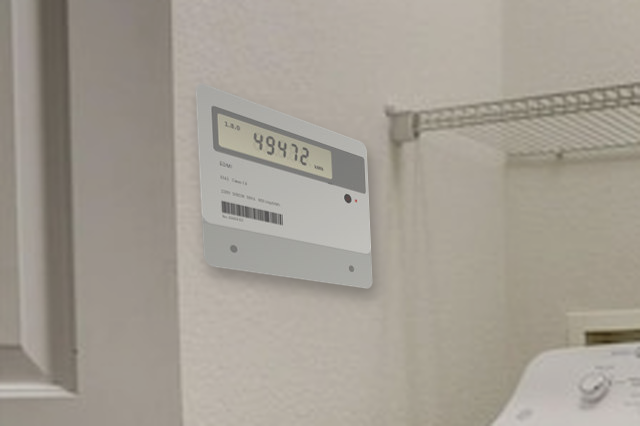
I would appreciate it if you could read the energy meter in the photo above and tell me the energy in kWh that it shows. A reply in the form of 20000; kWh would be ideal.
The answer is 49472; kWh
